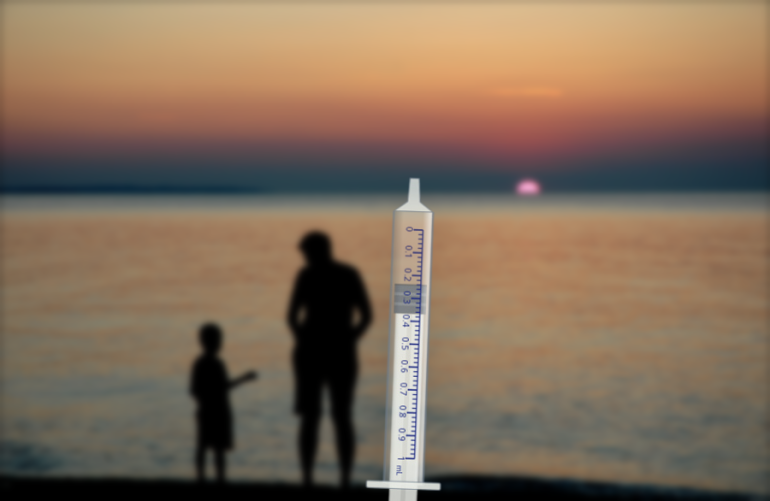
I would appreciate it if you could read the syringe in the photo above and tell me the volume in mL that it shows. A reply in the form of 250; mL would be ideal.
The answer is 0.24; mL
